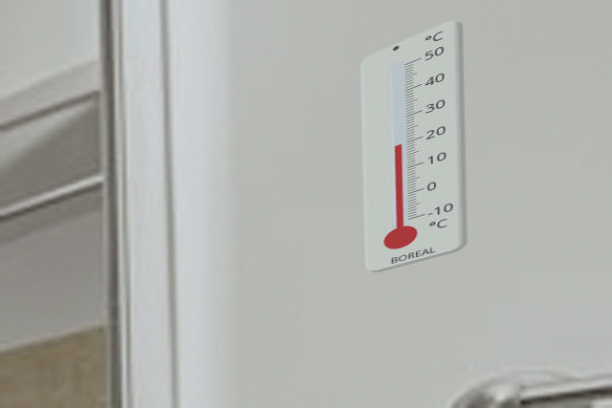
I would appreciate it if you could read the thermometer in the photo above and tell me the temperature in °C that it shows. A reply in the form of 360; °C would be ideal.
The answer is 20; °C
